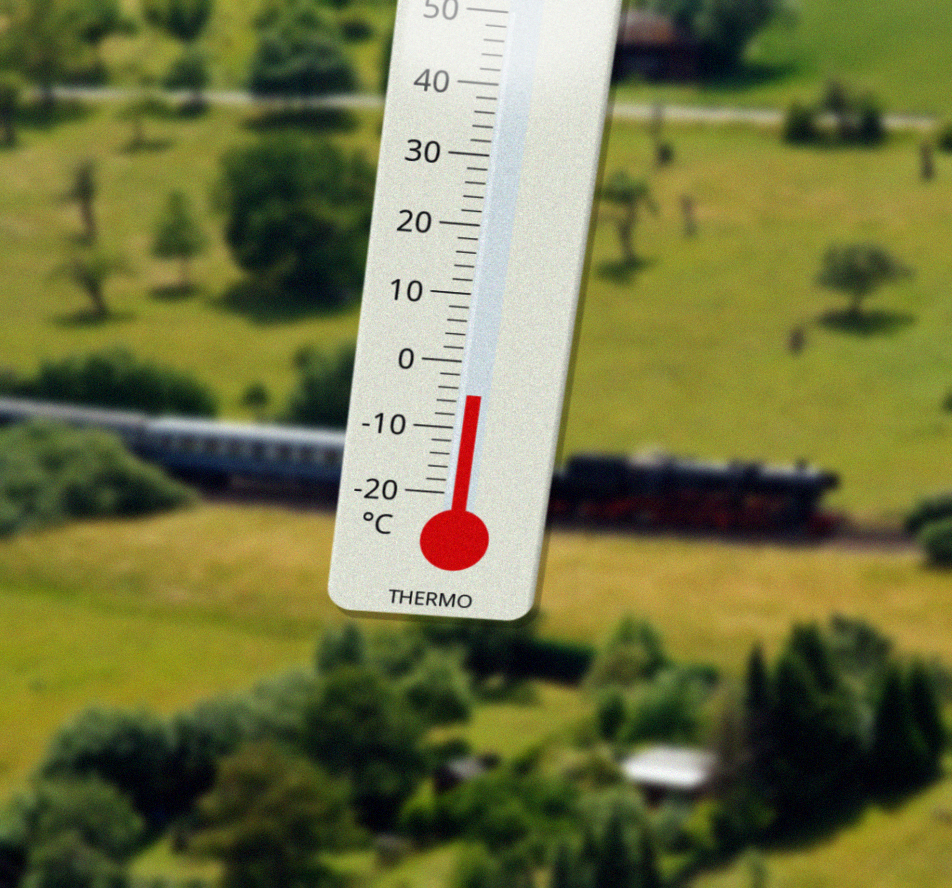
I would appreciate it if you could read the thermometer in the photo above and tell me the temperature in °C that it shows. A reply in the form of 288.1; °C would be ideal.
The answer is -5; °C
